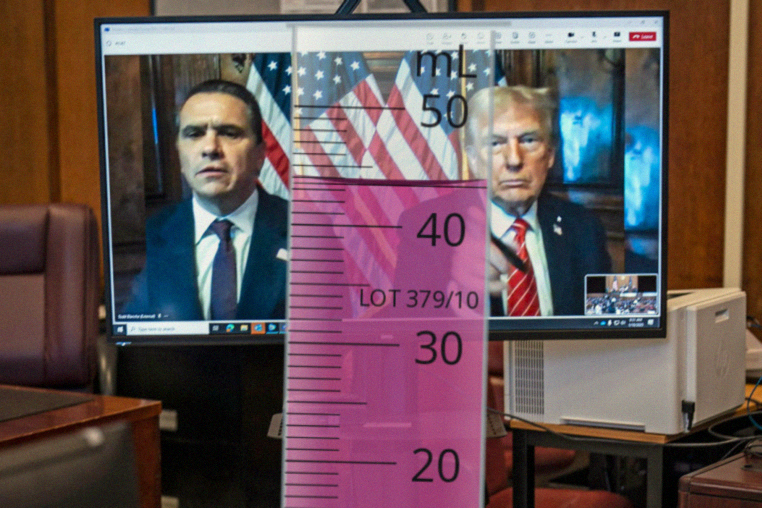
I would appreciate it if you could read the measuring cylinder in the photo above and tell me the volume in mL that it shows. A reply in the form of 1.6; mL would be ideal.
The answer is 43.5; mL
